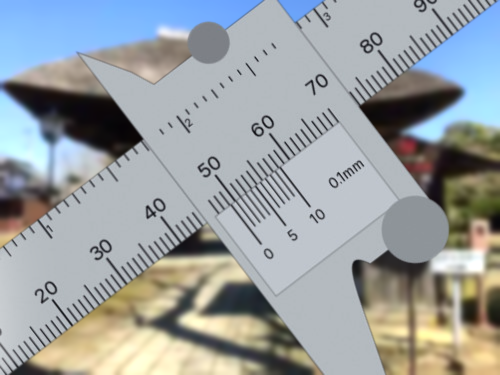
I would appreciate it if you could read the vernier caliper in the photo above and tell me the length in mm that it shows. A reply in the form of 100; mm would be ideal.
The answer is 49.2; mm
